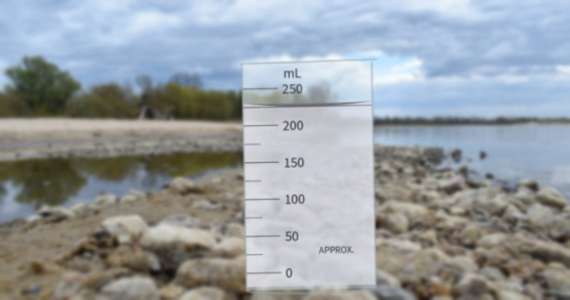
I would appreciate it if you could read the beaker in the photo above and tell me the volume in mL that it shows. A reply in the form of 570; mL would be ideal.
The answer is 225; mL
